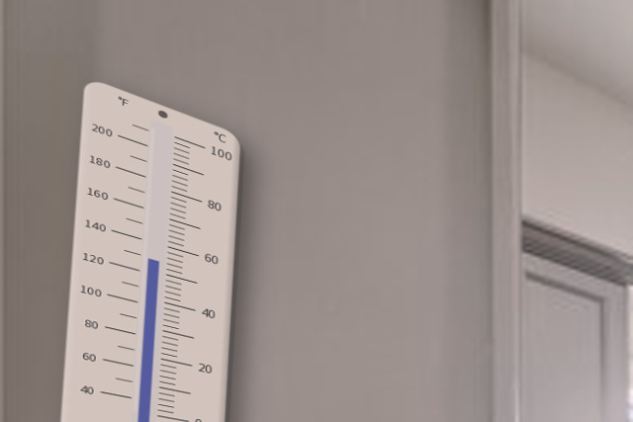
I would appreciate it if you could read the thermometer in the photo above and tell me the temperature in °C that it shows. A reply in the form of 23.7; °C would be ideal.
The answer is 54; °C
